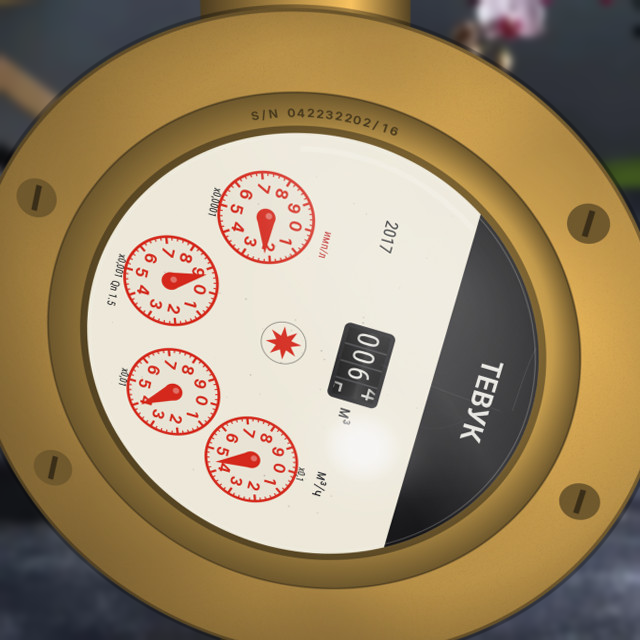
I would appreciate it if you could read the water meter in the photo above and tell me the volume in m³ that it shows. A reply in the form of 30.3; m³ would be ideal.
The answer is 64.4392; m³
